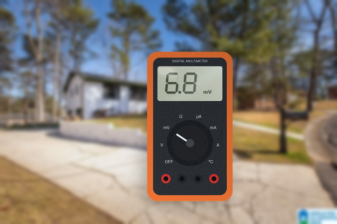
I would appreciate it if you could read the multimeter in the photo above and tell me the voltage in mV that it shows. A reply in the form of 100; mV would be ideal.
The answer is 6.8; mV
